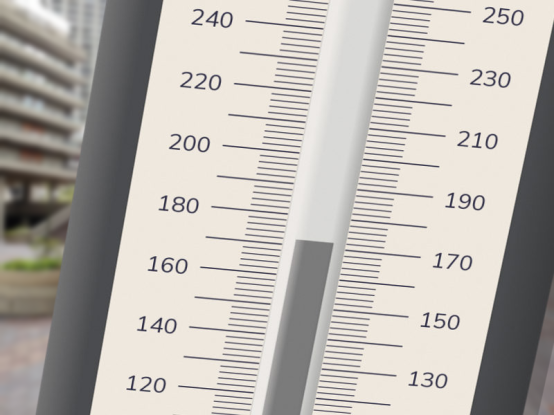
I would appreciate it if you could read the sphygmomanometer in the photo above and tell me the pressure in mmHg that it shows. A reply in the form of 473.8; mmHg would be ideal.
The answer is 172; mmHg
